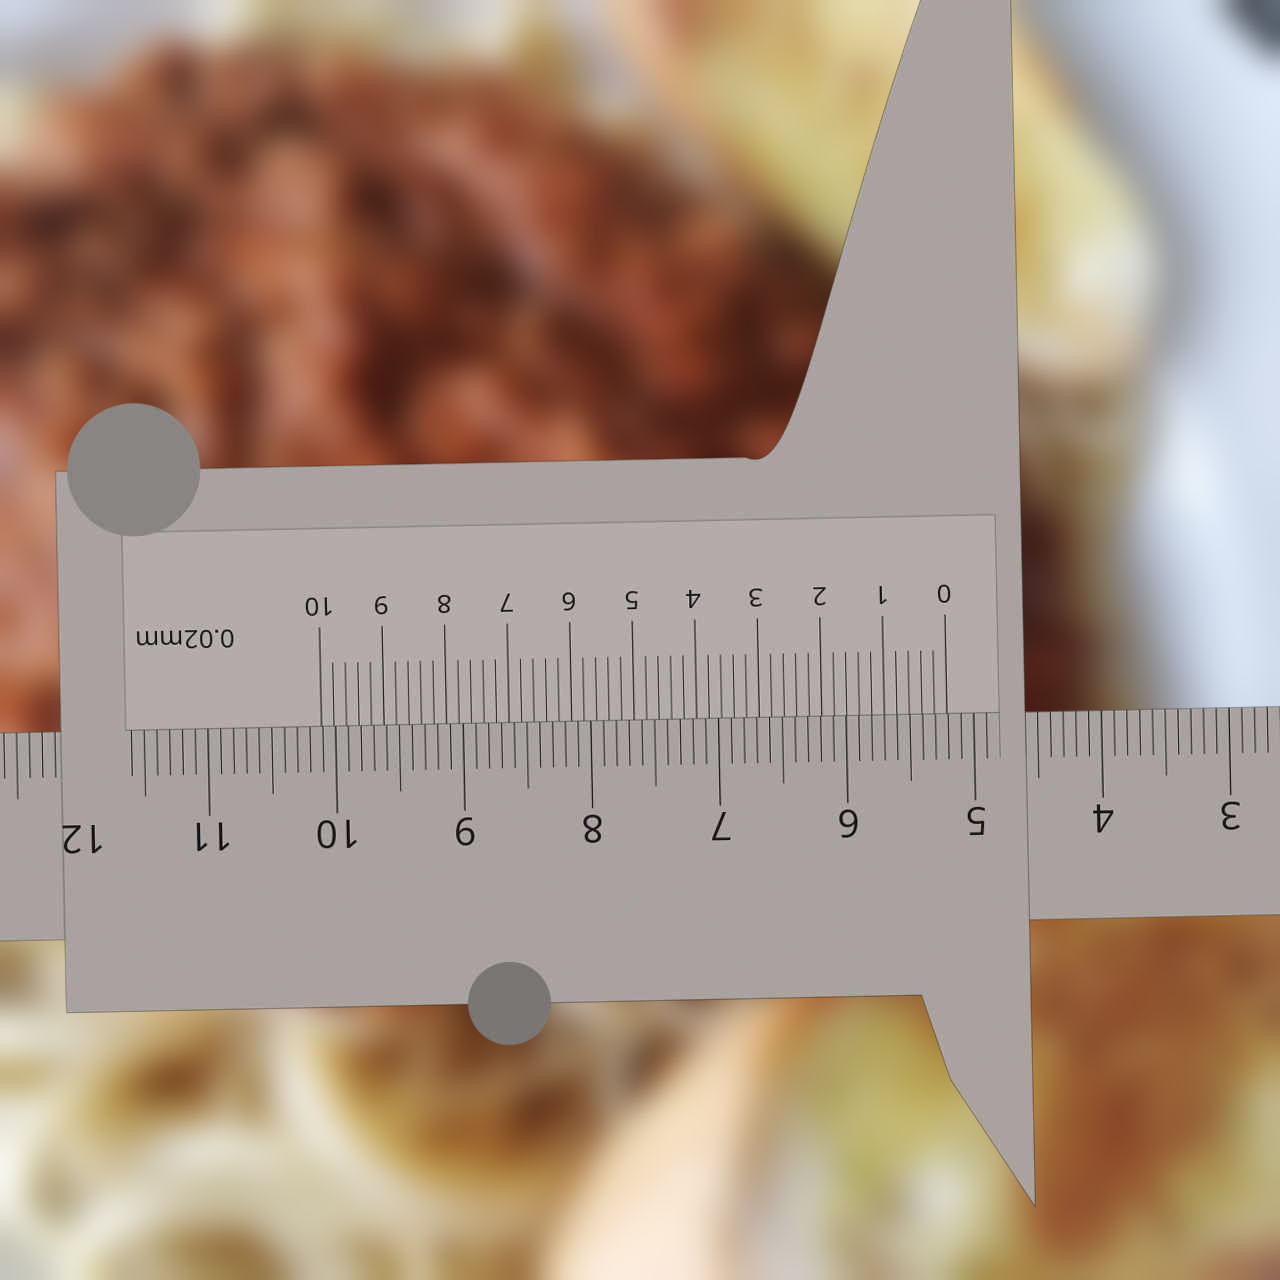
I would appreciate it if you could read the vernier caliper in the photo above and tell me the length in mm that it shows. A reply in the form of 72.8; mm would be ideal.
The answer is 52.1; mm
